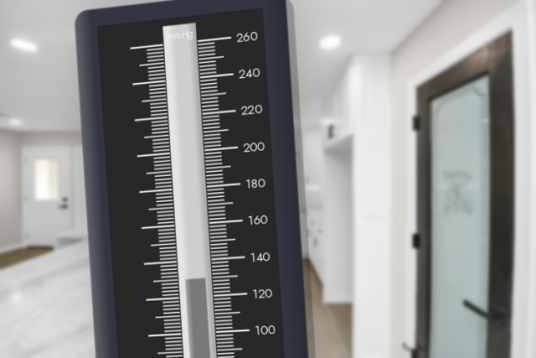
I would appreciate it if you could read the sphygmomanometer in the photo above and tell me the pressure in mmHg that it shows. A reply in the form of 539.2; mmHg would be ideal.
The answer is 130; mmHg
